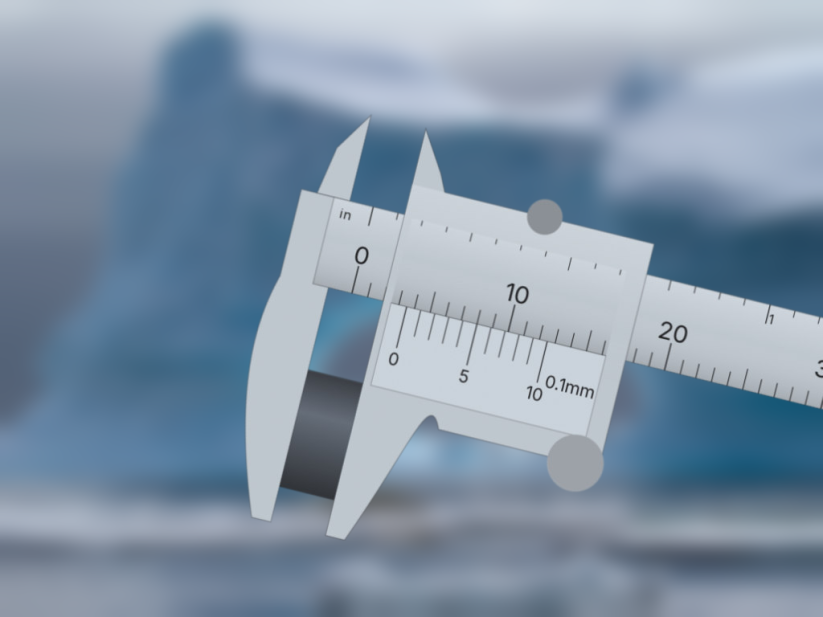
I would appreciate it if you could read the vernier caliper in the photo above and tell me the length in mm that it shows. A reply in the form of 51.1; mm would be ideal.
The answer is 3.5; mm
